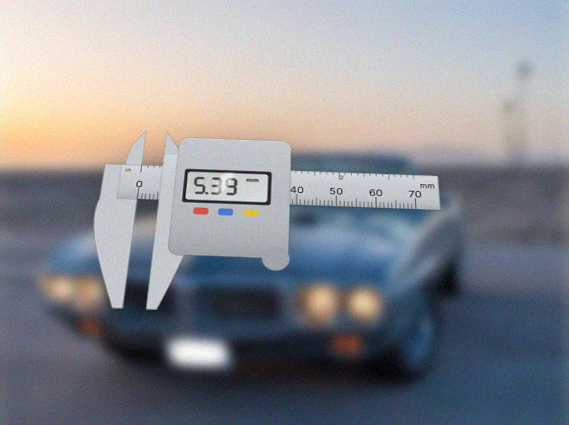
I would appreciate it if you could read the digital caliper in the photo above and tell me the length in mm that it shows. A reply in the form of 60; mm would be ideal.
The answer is 5.39; mm
